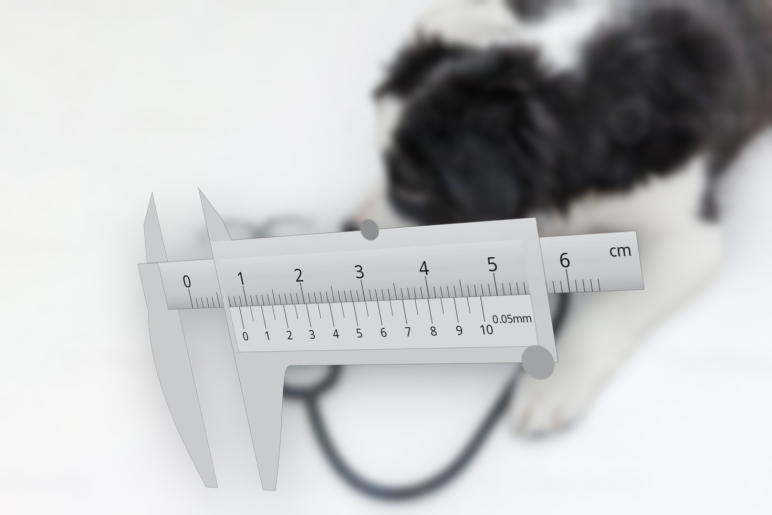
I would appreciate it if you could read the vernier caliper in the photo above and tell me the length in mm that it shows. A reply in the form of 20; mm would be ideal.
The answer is 8.6; mm
